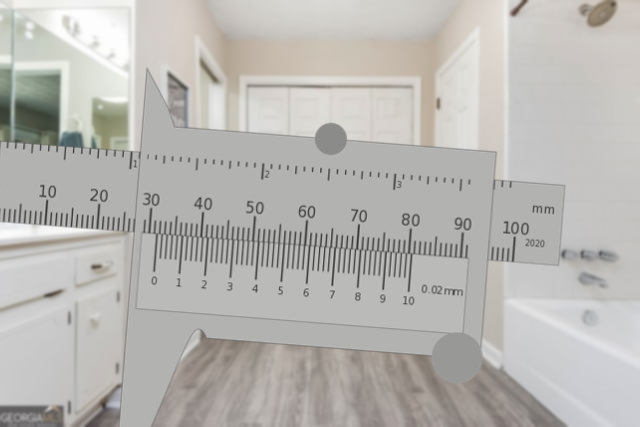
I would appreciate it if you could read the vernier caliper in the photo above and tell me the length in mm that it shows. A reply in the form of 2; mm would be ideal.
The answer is 31.5; mm
